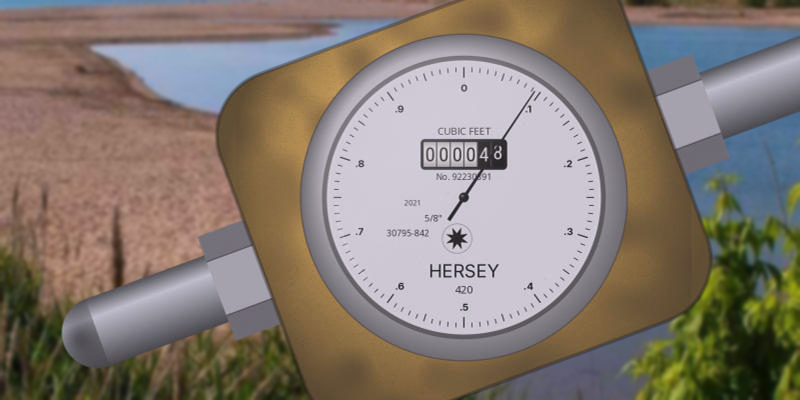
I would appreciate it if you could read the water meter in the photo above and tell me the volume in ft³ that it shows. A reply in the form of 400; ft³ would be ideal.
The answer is 48.09; ft³
